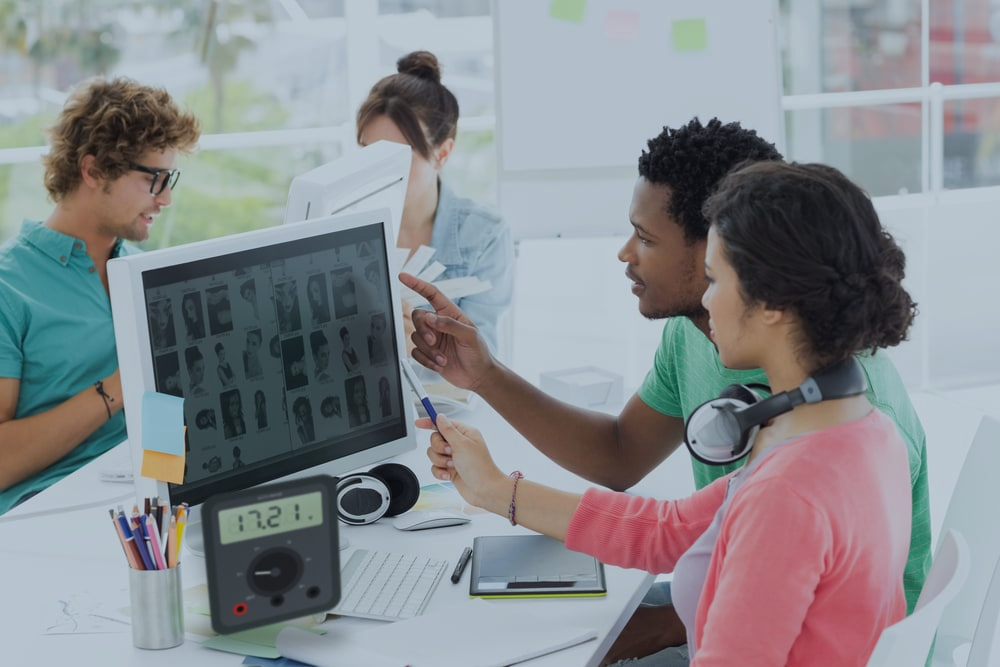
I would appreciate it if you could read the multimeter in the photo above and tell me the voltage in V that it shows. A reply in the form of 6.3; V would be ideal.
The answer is 17.21; V
